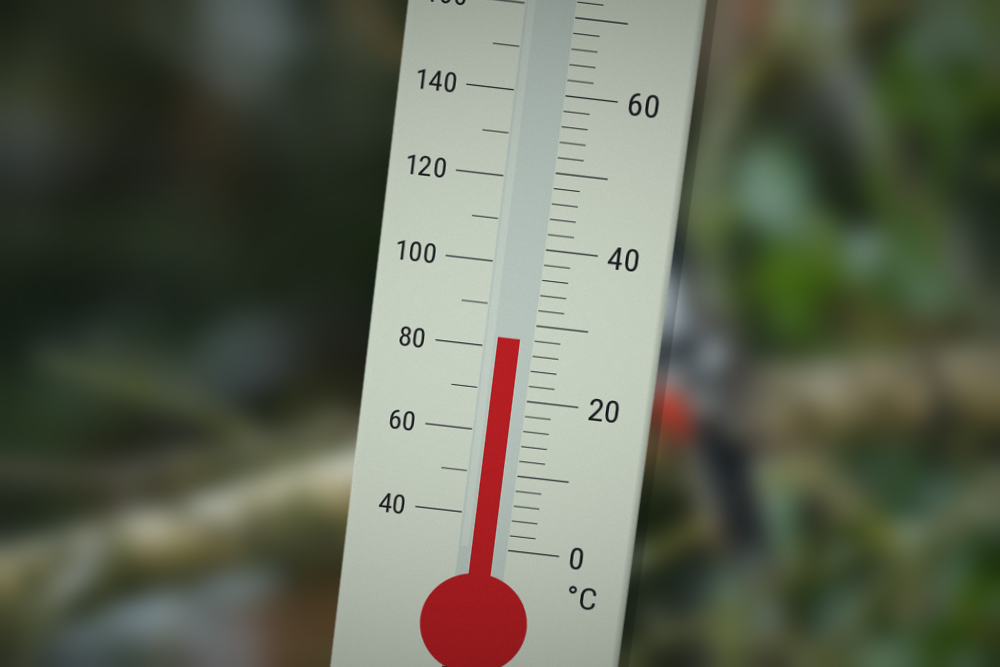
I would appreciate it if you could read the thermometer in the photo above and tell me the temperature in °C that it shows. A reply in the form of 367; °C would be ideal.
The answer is 28; °C
